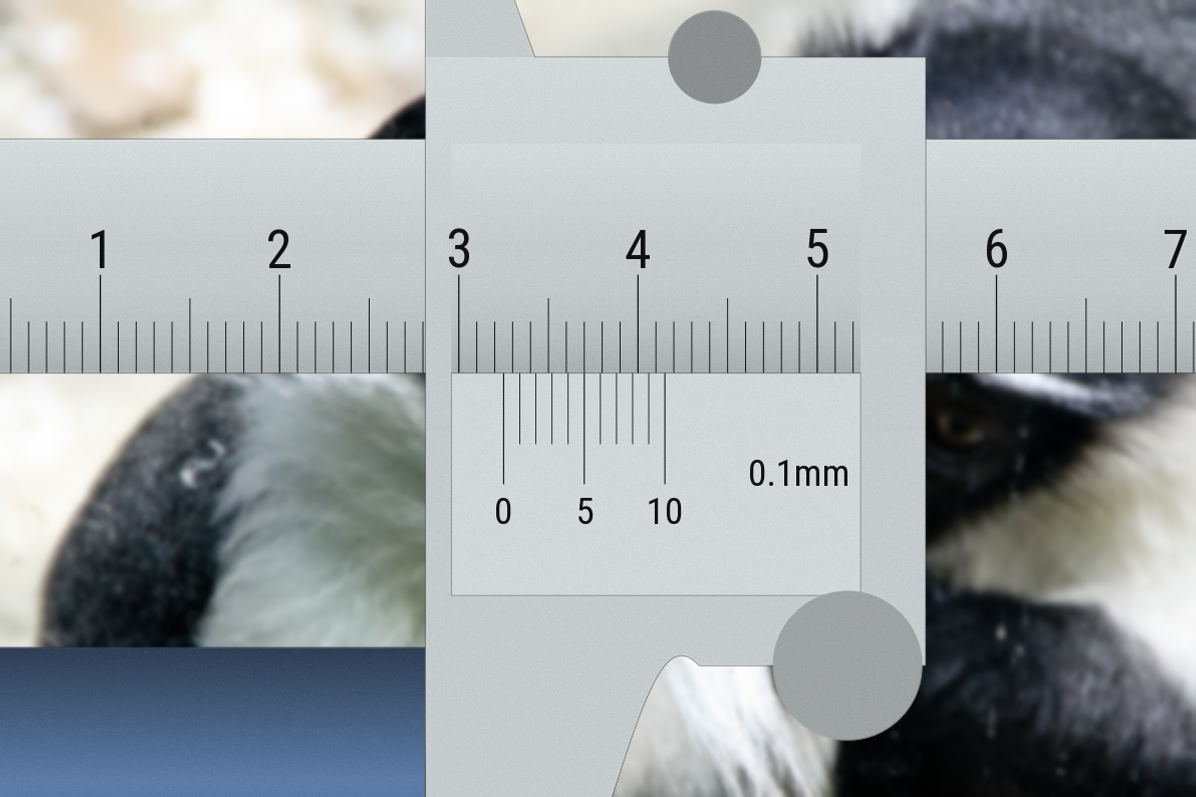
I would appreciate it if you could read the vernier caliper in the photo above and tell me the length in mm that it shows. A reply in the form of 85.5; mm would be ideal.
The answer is 32.5; mm
